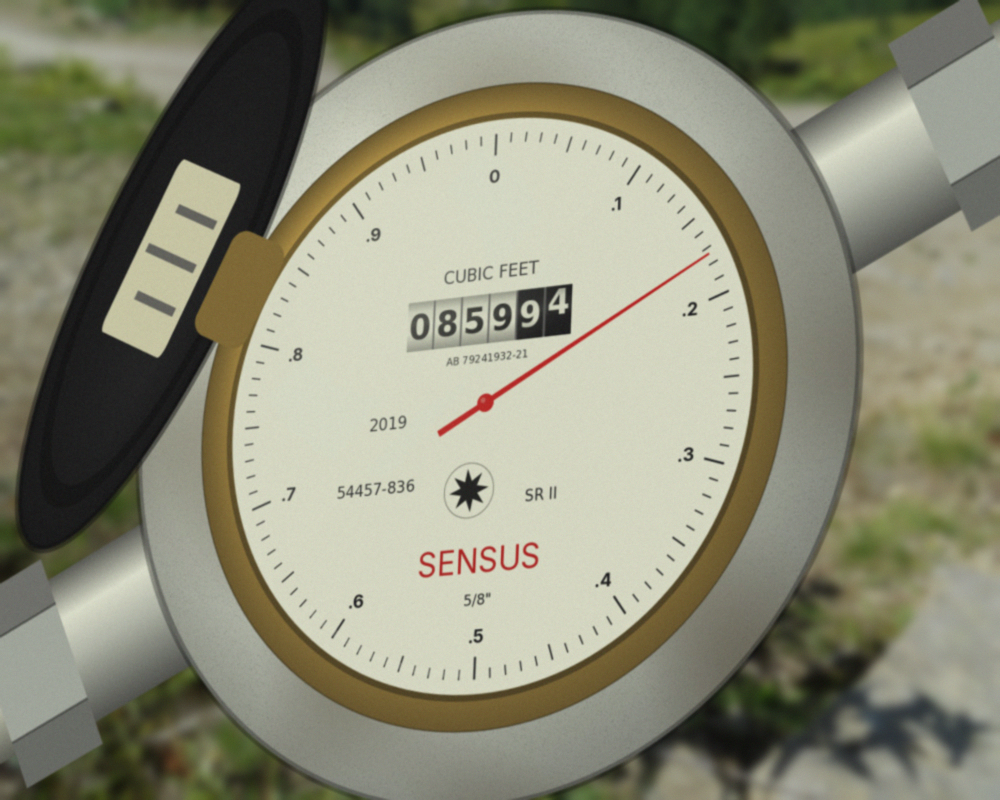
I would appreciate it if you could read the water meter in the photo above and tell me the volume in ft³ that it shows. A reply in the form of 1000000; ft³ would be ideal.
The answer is 85994.17; ft³
